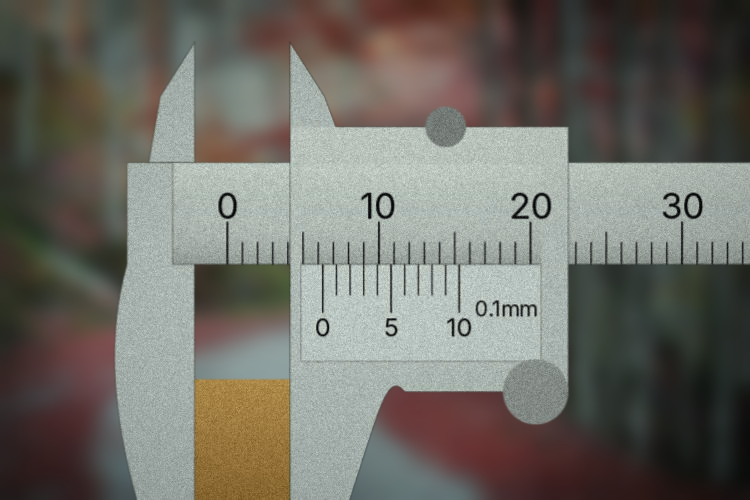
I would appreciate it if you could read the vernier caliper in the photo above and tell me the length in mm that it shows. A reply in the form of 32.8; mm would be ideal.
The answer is 6.3; mm
